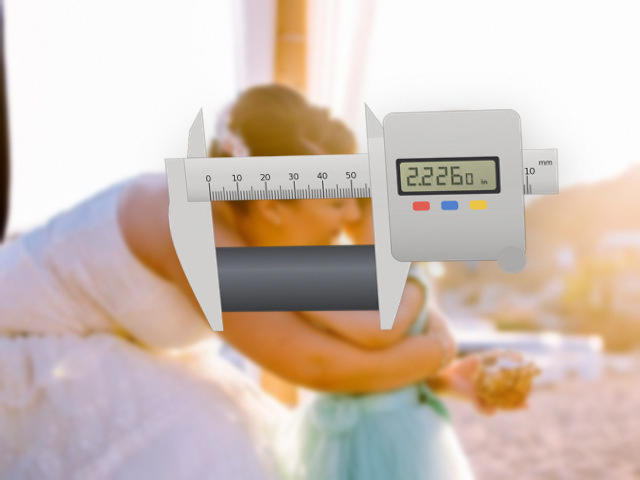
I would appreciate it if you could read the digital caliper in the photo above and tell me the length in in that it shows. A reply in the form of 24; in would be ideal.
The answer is 2.2260; in
